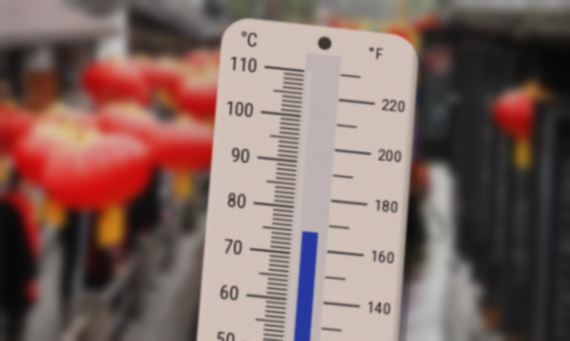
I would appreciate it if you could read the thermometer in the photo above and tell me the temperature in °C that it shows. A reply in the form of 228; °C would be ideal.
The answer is 75; °C
